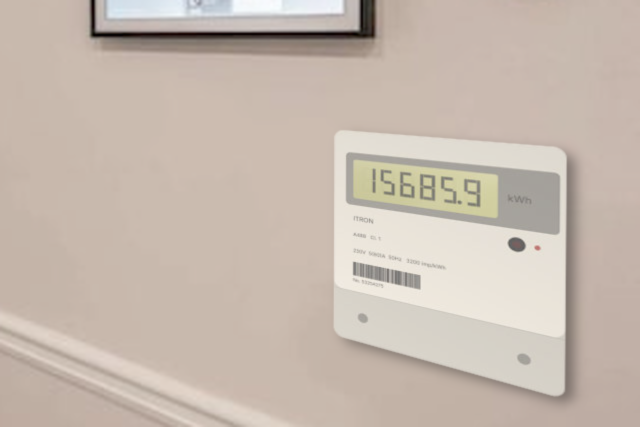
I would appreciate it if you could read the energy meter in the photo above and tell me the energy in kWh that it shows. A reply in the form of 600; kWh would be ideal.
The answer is 15685.9; kWh
